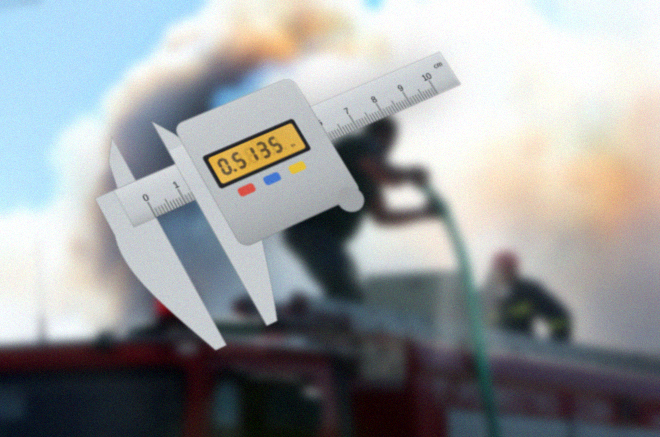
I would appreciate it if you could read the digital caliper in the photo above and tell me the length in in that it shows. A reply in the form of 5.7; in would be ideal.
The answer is 0.5135; in
